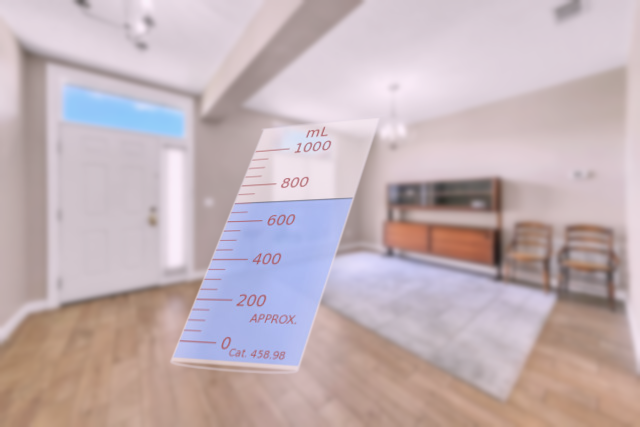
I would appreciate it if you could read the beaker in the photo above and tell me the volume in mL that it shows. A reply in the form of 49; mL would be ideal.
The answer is 700; mL
